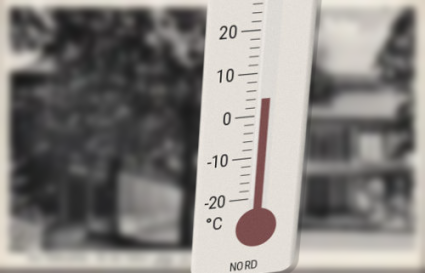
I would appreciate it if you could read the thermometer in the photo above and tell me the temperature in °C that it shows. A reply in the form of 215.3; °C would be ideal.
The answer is 4; °C
